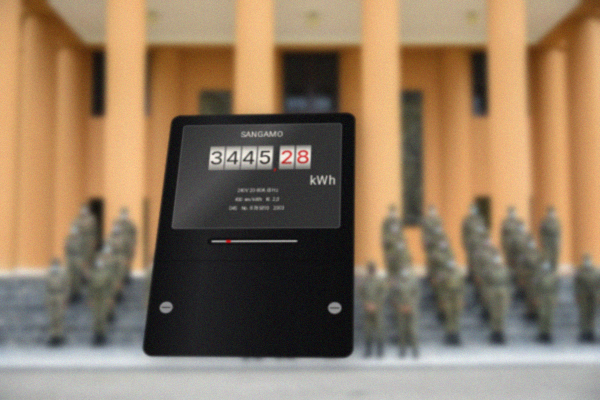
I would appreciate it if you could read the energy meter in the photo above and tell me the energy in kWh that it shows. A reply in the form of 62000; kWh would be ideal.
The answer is 3445.28; kWh
